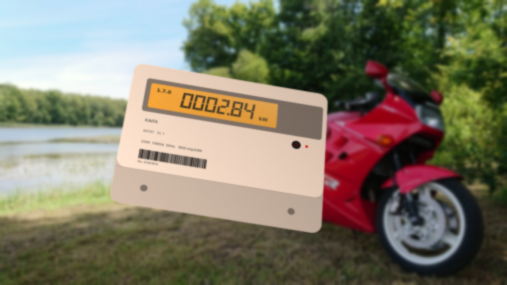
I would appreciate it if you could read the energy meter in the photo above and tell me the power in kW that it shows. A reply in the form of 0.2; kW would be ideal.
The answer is 2.84; kW
